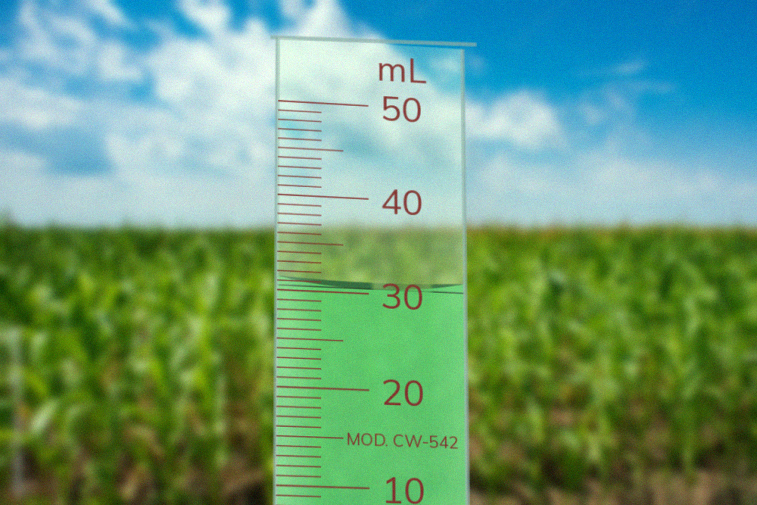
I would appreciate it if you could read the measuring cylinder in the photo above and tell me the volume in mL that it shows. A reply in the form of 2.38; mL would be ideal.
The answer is 30.5; mL
